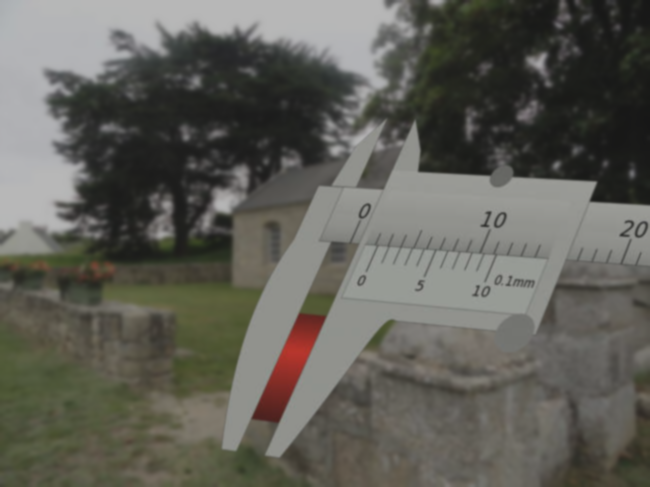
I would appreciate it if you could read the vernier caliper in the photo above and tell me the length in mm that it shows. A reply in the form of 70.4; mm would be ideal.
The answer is 2.2; mm
